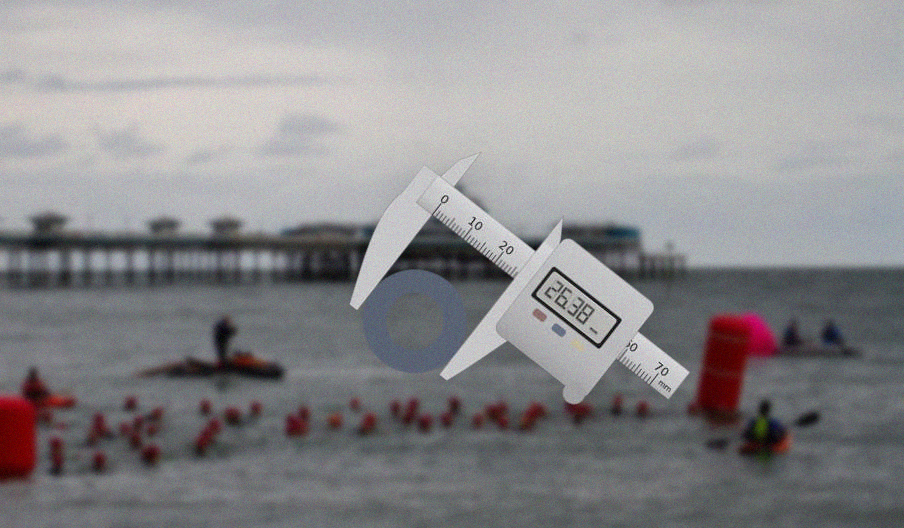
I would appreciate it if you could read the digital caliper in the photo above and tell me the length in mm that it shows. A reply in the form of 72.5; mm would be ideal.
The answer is 26.38; mm
